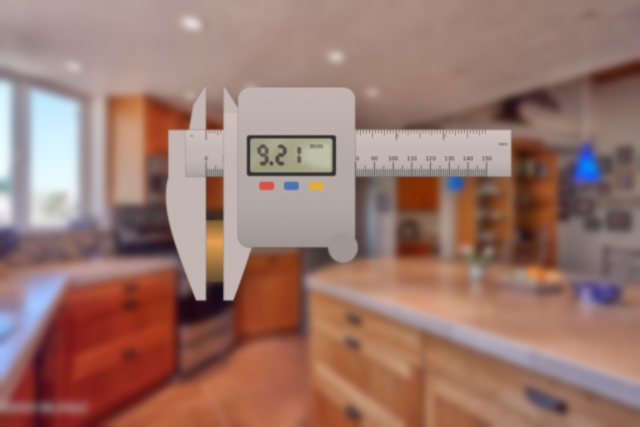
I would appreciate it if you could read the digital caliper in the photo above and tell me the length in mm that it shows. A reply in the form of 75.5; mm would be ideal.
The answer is 9.21; mm
